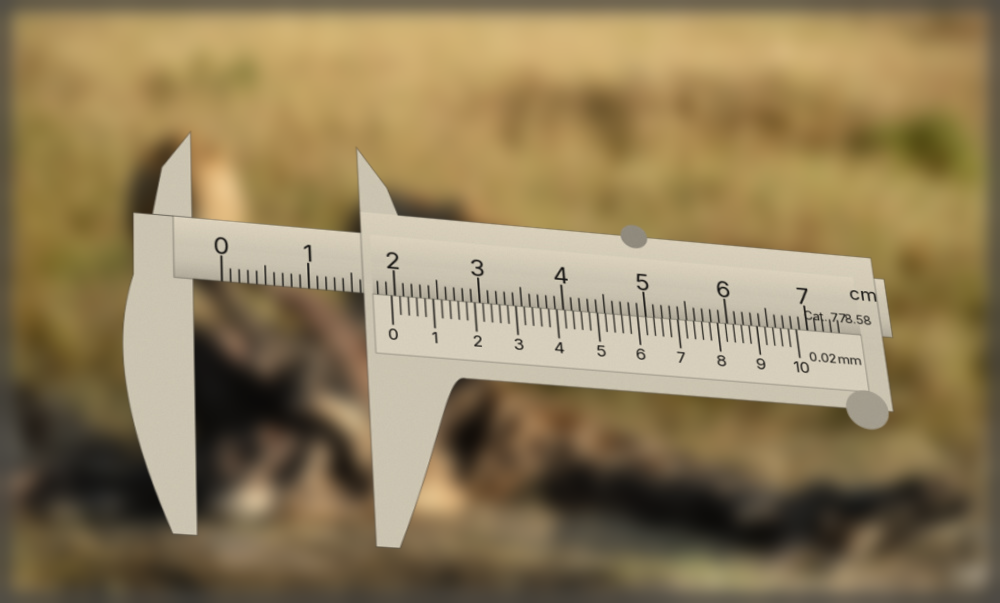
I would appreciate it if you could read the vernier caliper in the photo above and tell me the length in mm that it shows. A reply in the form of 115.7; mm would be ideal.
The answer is 19.6; mm
